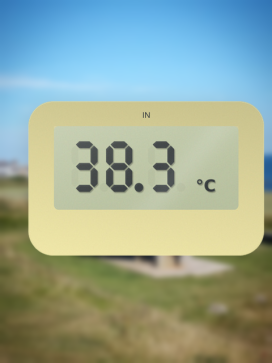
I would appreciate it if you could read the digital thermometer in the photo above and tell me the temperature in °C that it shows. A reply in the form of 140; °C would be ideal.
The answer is 38.3; °C
